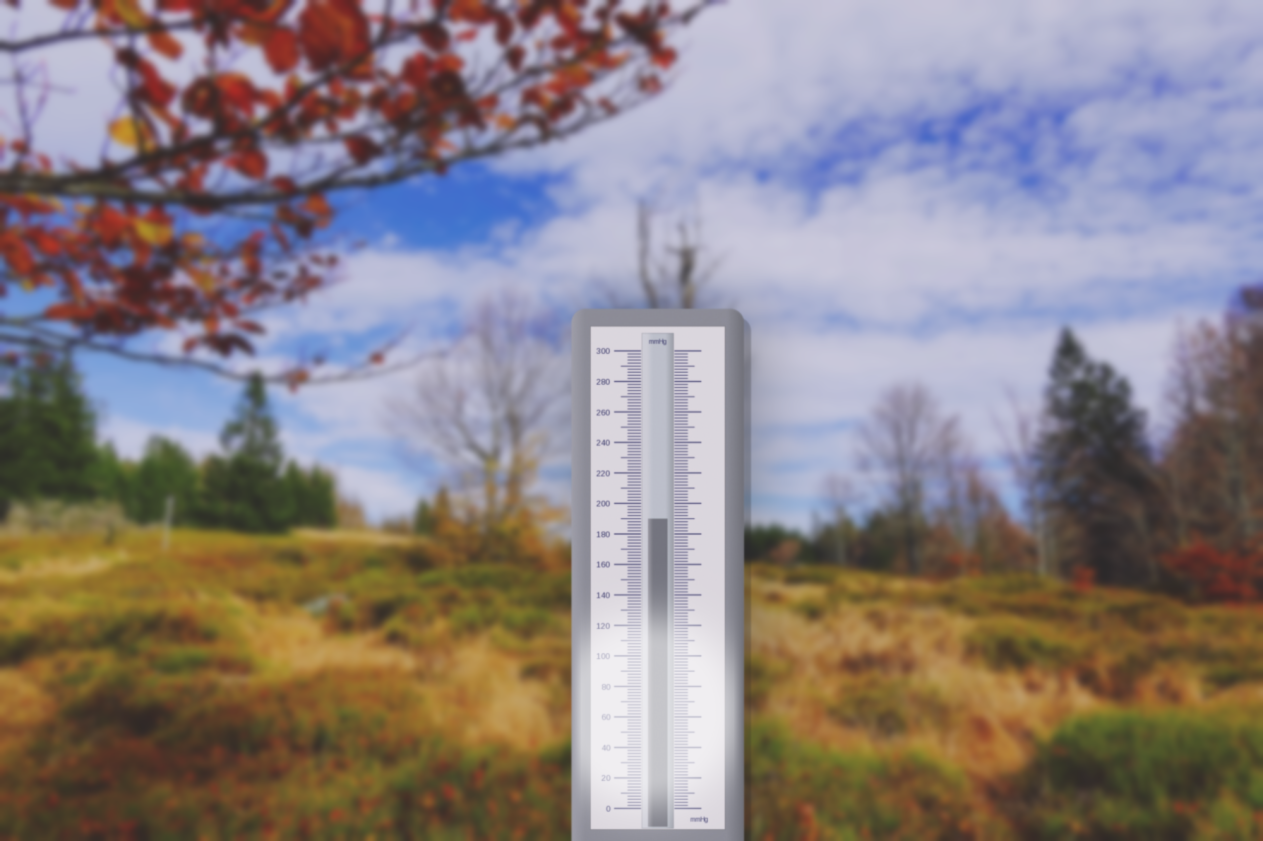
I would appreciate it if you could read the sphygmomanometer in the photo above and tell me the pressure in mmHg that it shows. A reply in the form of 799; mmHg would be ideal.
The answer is 190; mmHg
